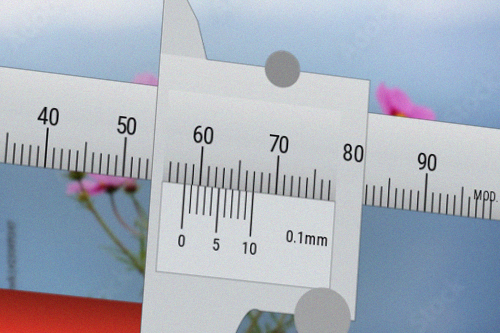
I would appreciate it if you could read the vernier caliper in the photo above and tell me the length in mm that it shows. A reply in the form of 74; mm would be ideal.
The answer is 58.0; mm
